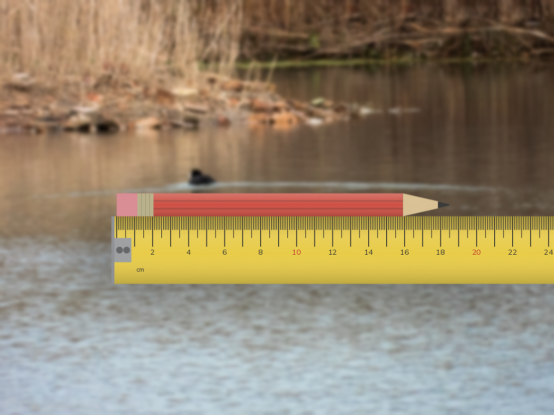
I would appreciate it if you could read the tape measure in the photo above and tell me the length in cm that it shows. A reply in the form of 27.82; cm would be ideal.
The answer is 18.5; cm
